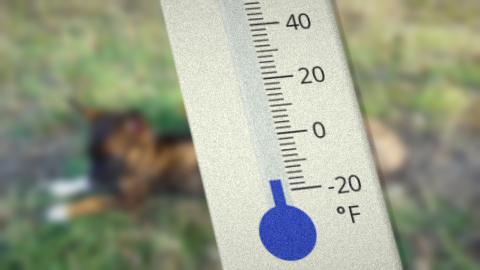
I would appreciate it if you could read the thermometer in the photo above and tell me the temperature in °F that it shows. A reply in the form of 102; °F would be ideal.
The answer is -16; °F
